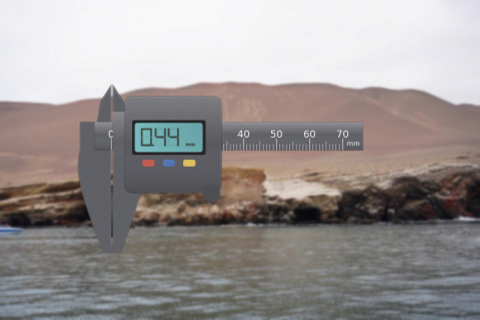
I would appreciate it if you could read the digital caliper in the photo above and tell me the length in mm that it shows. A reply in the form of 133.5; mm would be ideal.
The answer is 0.44; mm
